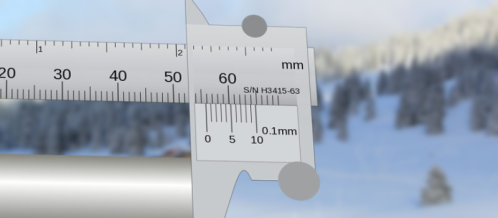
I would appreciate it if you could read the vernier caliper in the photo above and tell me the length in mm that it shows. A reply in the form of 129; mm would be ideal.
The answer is 55.8; mm
